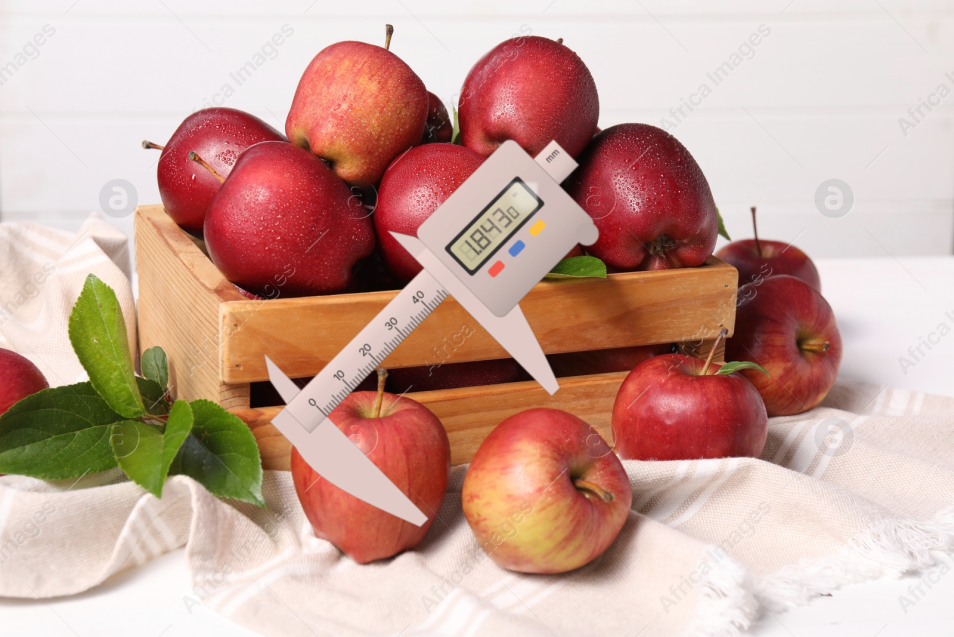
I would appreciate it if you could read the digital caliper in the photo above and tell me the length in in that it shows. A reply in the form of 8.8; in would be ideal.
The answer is 1.8430; in
